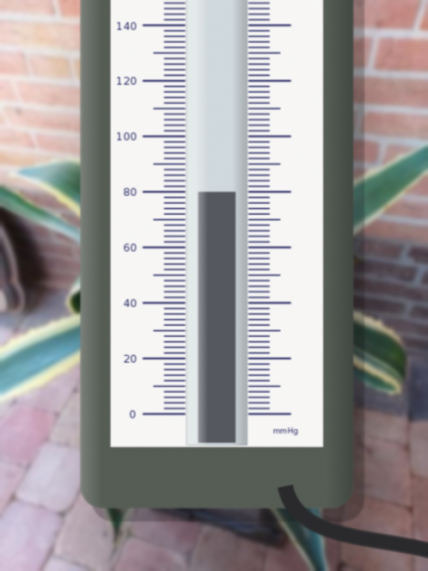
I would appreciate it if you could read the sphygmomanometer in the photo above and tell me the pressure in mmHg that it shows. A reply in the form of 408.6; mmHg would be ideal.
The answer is 80; mmHg
